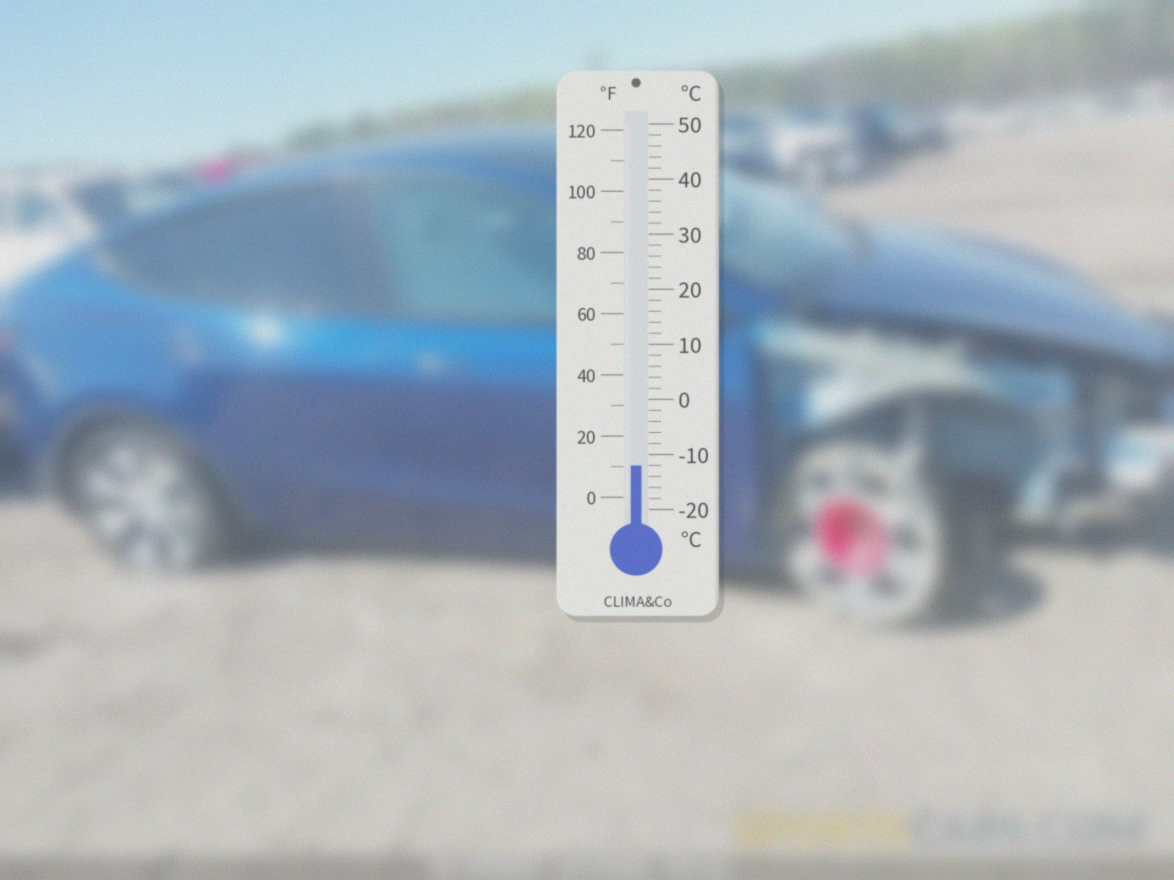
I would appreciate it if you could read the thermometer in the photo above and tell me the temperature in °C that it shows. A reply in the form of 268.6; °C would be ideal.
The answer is -12; °C
